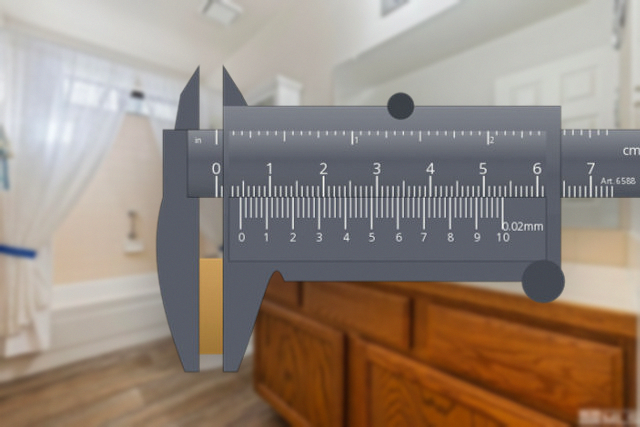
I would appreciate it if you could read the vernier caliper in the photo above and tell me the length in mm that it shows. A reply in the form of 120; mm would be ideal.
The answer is 4.5; mm
